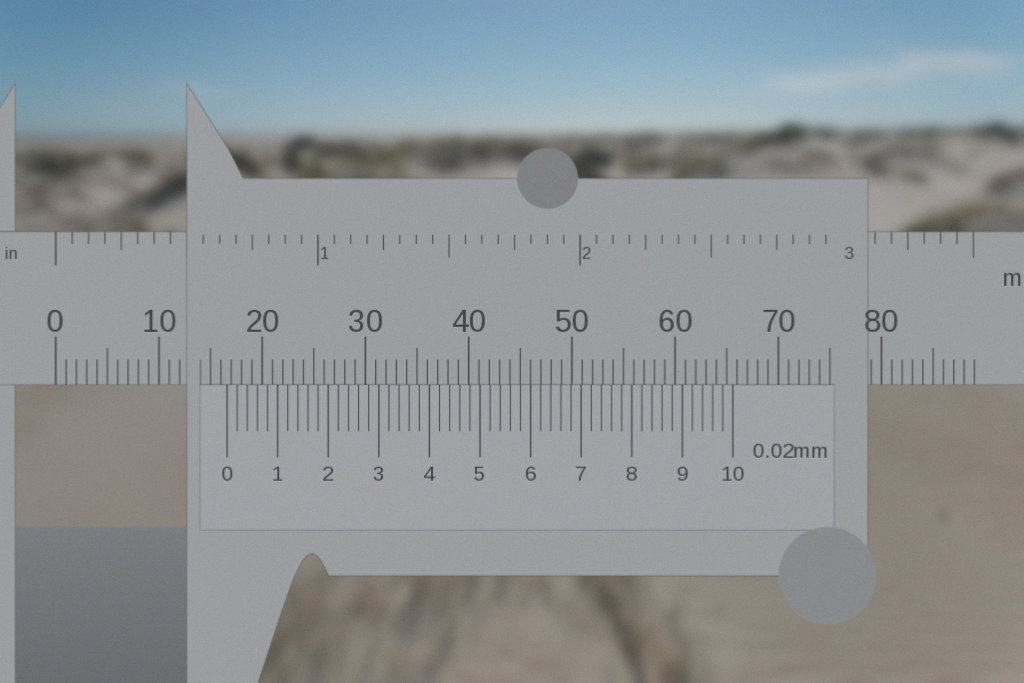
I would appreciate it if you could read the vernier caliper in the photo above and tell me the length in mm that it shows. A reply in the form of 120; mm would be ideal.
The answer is 16.6; mm
